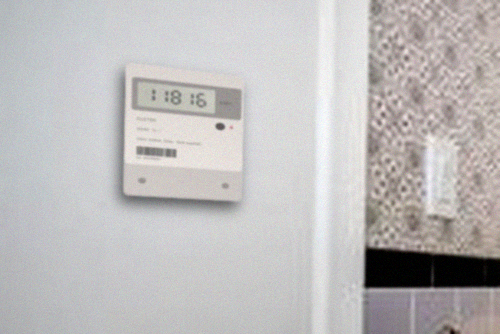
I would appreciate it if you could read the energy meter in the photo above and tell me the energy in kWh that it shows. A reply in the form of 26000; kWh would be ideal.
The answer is 11816; kWh
